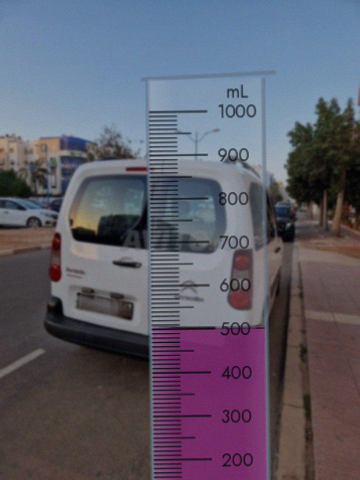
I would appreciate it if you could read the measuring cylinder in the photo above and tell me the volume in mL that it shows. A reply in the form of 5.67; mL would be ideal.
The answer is 500; mL
